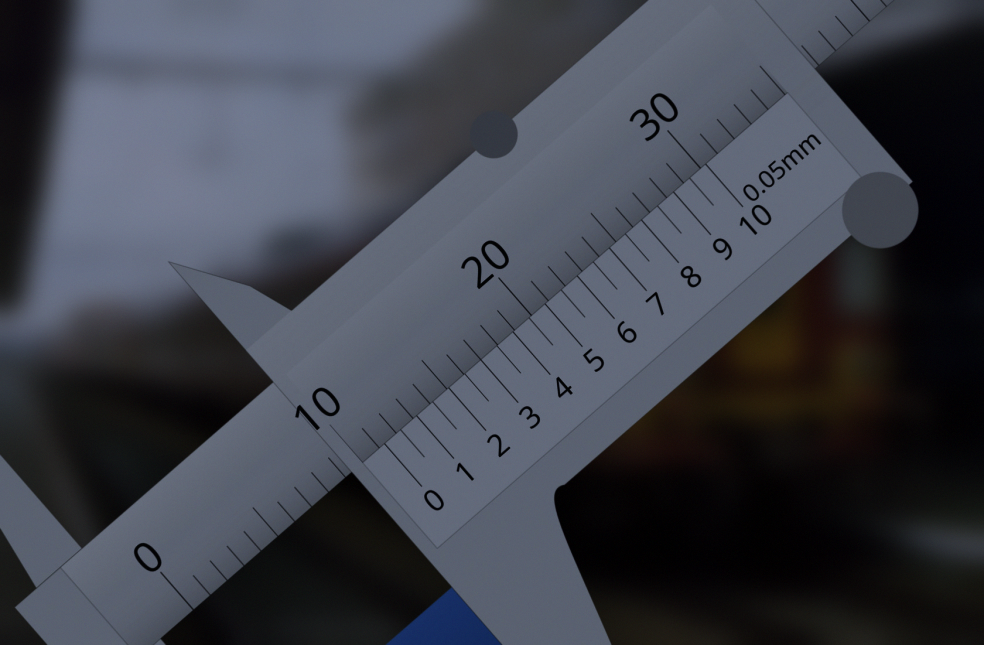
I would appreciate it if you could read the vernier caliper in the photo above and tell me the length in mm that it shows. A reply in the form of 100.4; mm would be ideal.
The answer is 11.30; mm
